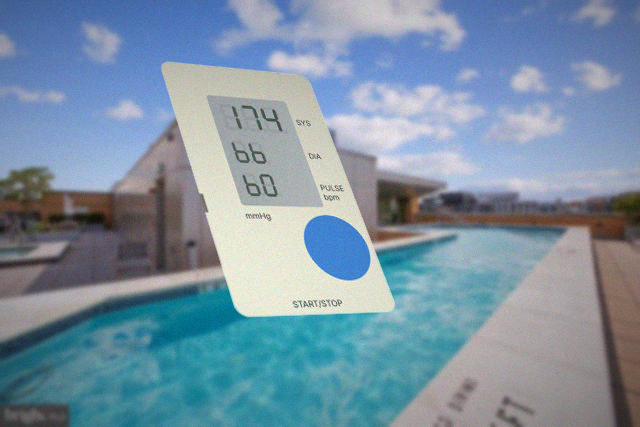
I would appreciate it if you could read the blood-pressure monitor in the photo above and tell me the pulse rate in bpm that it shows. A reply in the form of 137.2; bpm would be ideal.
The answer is 60; bpm
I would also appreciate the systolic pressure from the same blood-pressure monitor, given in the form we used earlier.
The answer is 174; mmHg
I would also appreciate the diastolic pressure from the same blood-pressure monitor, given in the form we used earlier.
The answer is 66; mmHg
